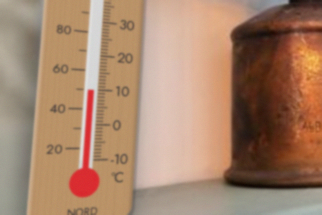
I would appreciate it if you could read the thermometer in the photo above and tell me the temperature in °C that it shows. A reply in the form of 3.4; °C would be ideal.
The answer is 10; °C
